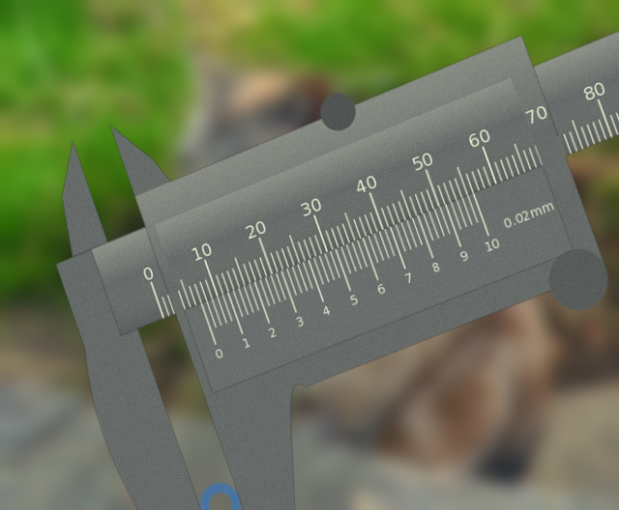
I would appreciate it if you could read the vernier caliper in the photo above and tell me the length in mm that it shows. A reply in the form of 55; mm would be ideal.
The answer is 7.0; mm
